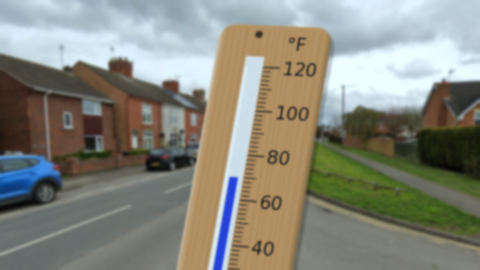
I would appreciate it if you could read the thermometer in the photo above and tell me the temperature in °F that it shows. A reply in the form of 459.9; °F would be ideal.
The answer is 70; °F
